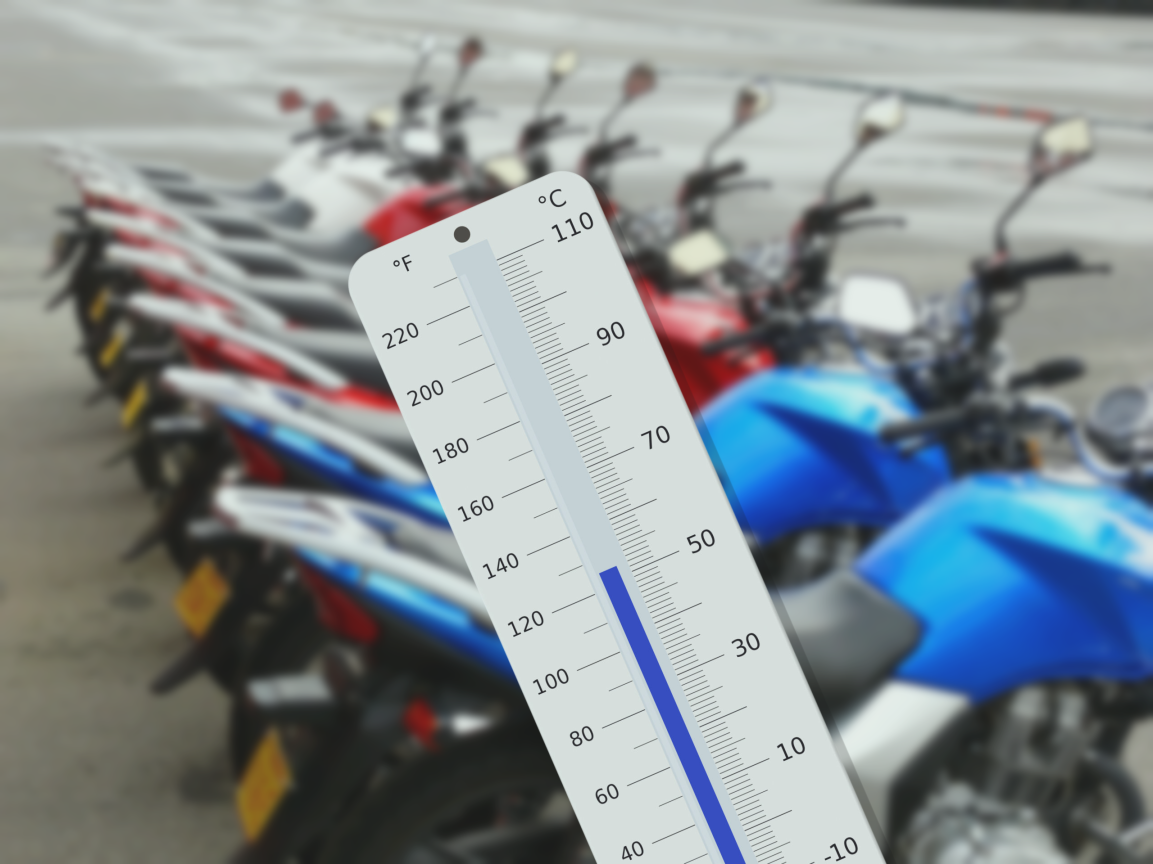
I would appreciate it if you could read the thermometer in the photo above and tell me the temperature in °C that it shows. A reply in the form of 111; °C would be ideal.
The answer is 52; °C
